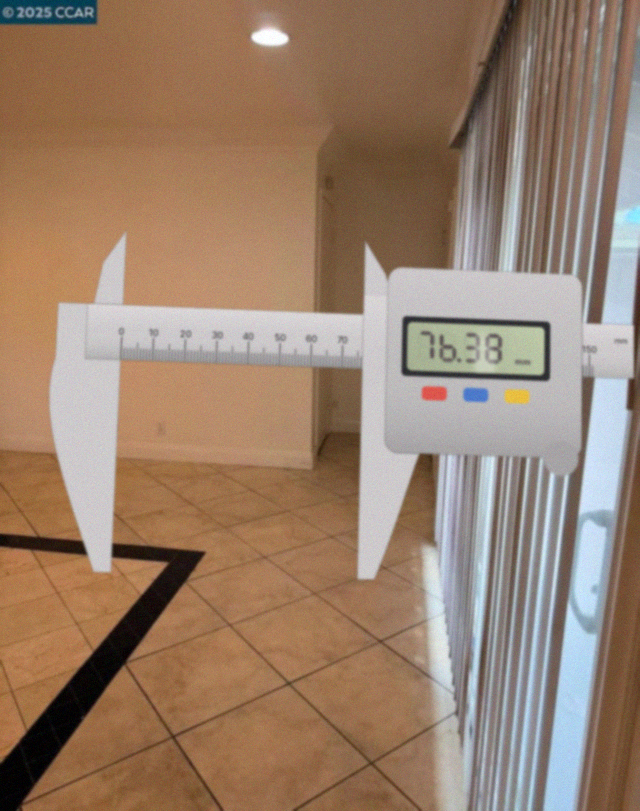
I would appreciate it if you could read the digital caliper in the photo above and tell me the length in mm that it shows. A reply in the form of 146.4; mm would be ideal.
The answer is 76.38; mm
